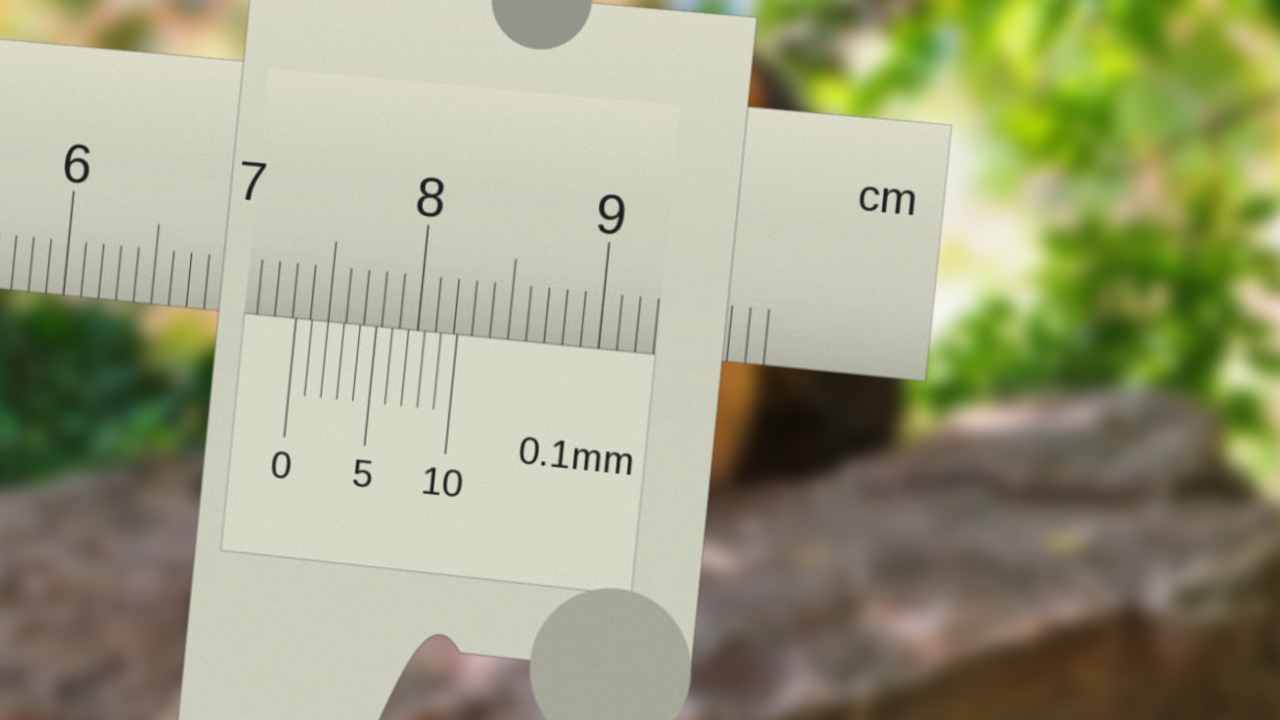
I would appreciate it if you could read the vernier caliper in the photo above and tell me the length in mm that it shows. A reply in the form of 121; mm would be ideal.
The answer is 73.2; mm
